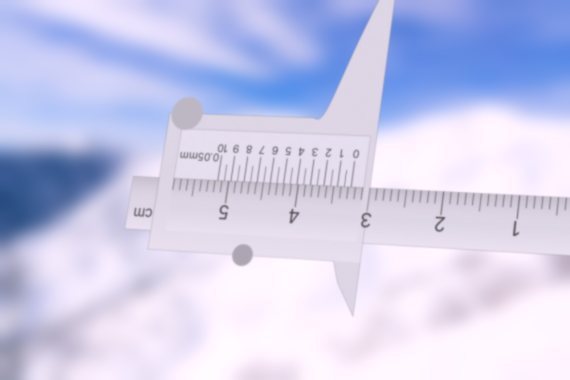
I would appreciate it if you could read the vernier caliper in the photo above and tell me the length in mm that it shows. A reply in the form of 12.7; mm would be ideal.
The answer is 32.6; mm
